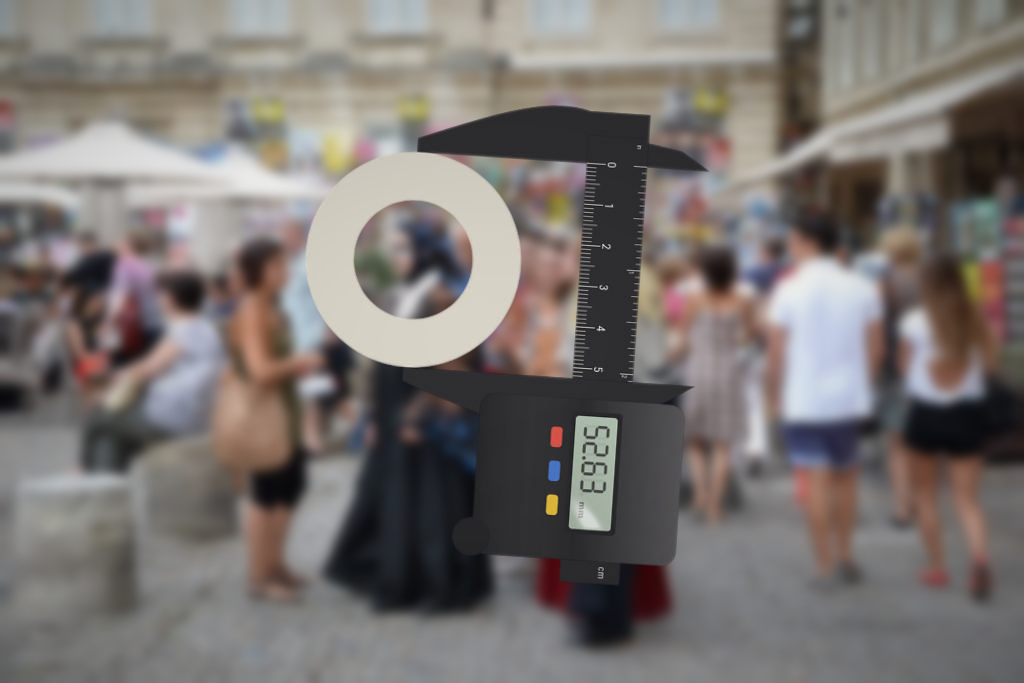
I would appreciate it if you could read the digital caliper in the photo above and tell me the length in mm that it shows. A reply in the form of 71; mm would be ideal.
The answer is 52.63; mm
